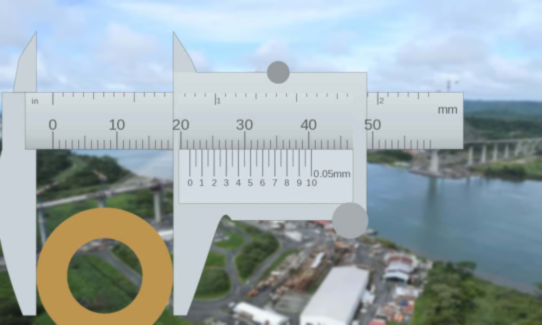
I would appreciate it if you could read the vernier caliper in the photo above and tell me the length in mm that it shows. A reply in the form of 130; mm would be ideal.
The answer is 21.4; mm
